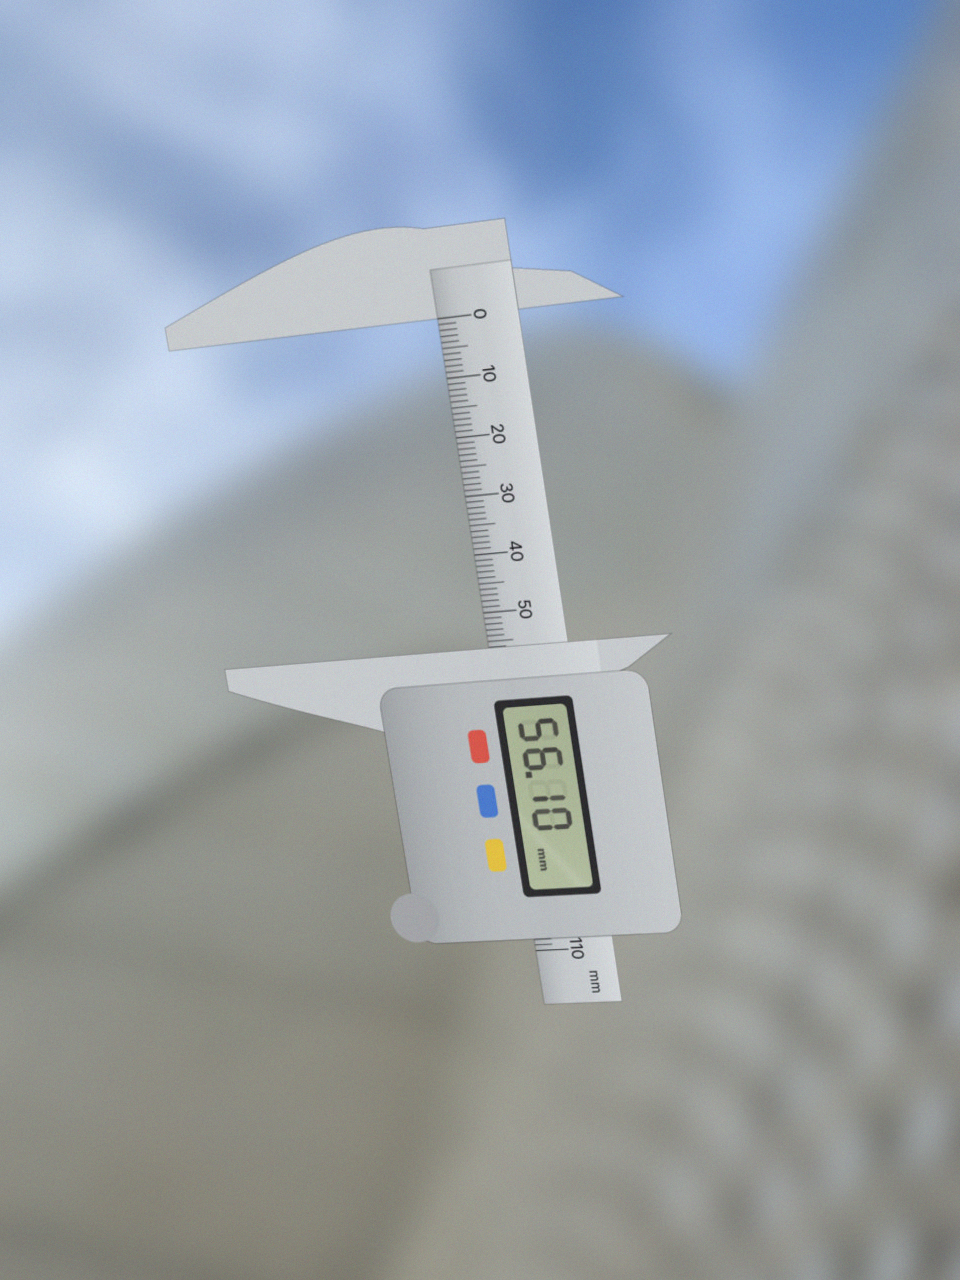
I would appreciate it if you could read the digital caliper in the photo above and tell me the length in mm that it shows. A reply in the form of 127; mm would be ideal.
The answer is 56.10; mm
